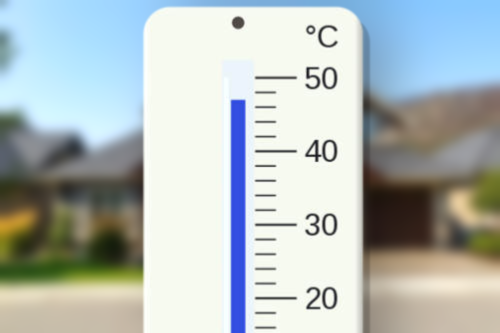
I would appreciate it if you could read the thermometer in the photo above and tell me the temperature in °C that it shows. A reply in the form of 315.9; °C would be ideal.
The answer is 47; °C
